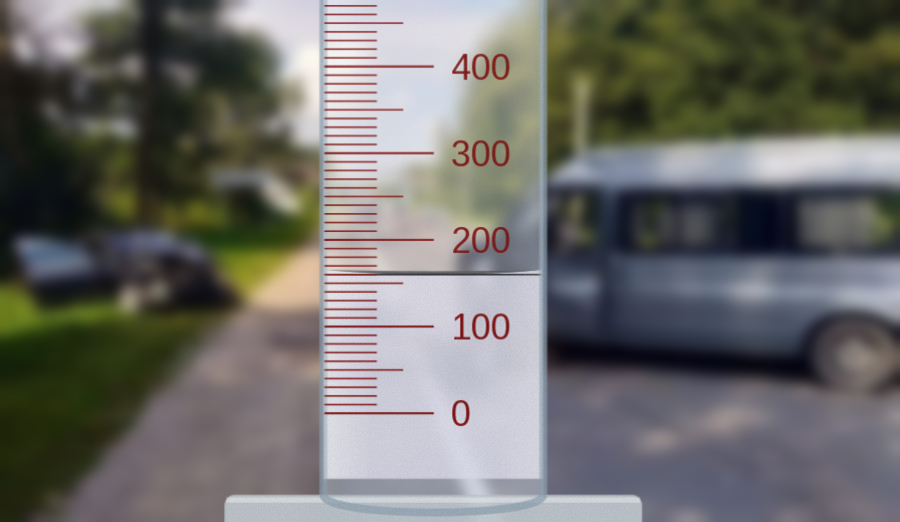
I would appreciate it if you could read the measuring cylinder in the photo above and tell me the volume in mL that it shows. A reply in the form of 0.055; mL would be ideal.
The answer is 160; mL
